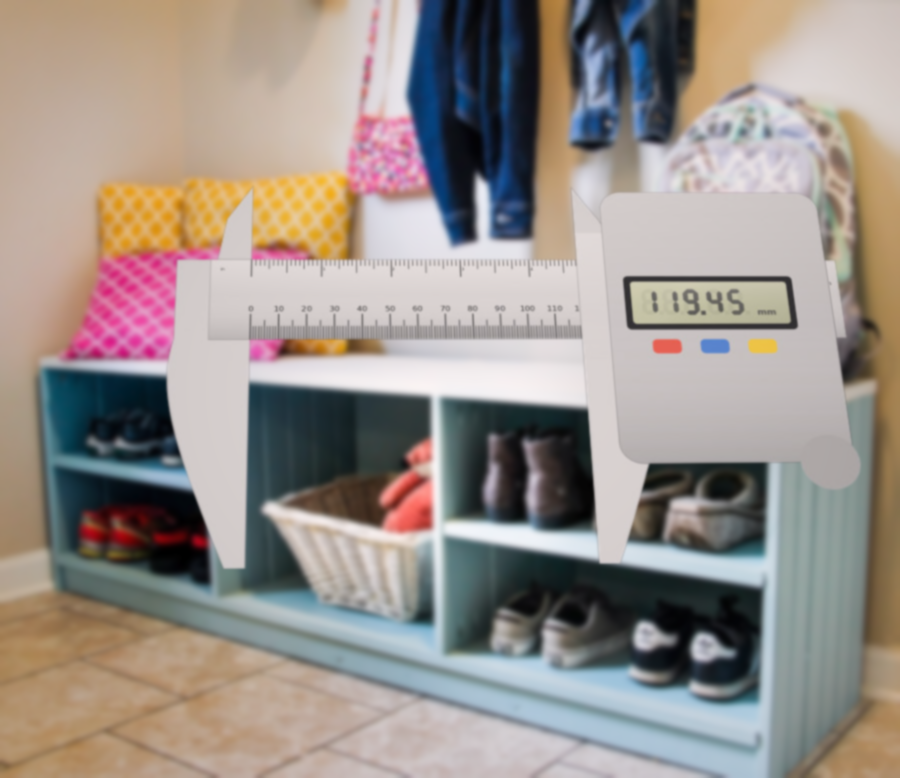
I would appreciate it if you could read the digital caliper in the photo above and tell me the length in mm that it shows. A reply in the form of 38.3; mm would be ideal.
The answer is 119.45; mm
